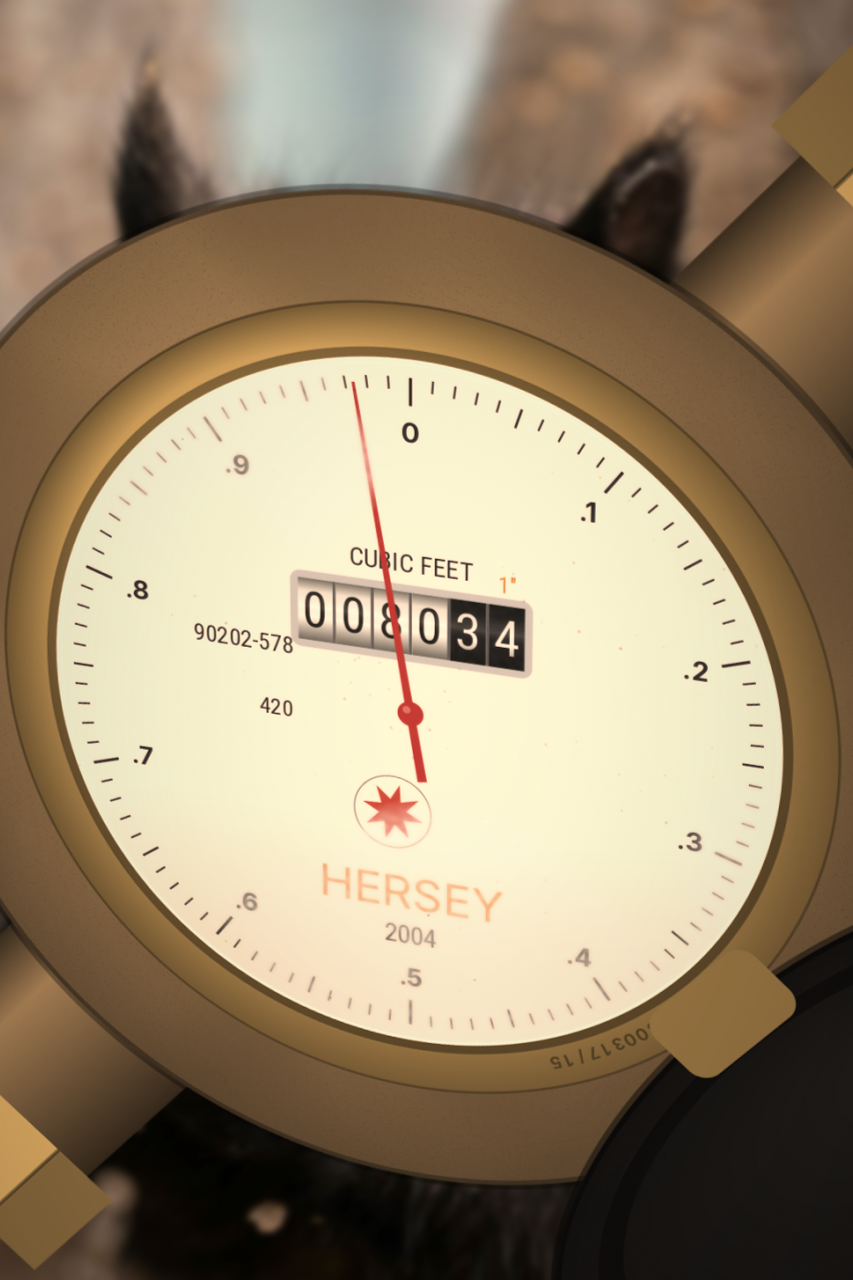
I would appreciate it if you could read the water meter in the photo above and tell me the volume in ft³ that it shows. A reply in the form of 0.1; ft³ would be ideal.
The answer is 8033.97; ft³
